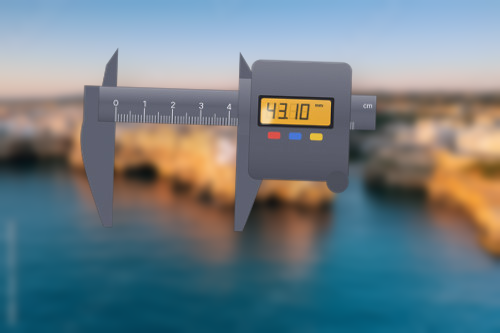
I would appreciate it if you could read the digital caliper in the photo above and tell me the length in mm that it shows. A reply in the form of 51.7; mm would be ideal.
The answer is 43.10; mm
